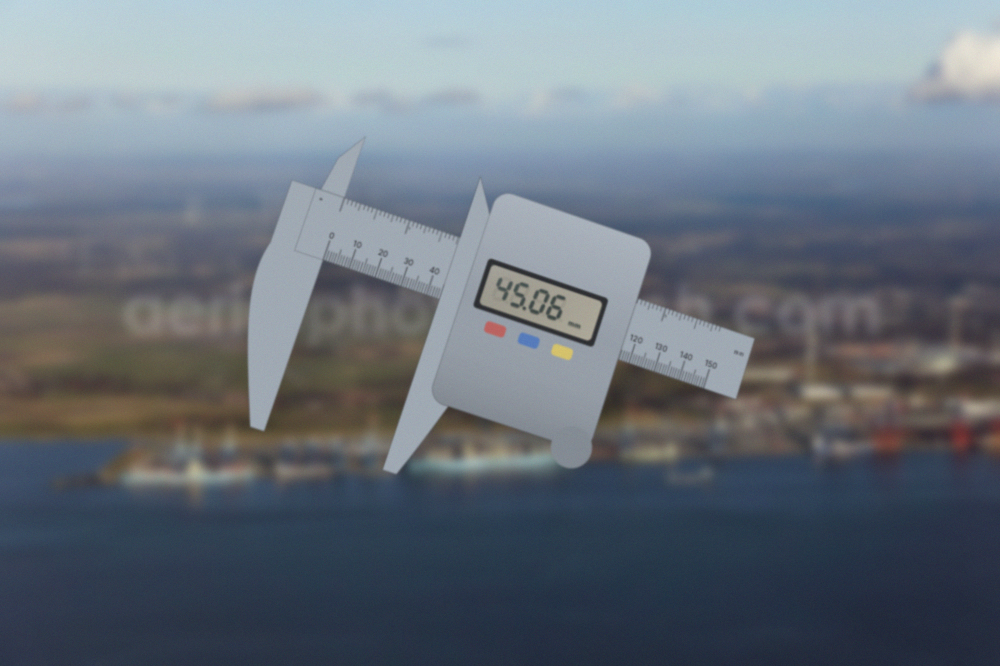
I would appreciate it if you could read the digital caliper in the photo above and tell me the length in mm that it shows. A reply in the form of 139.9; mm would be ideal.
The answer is 45.06; mm
